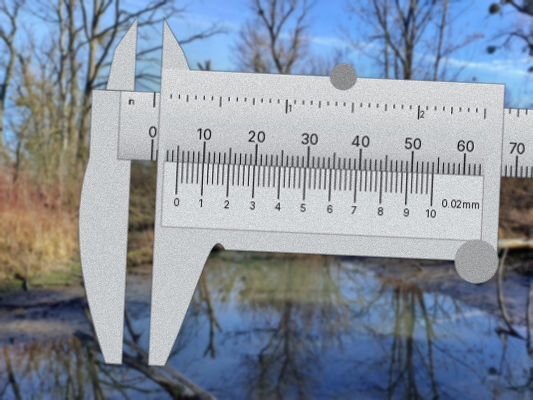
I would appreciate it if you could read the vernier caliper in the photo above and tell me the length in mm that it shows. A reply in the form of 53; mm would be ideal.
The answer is 5.0; mm
